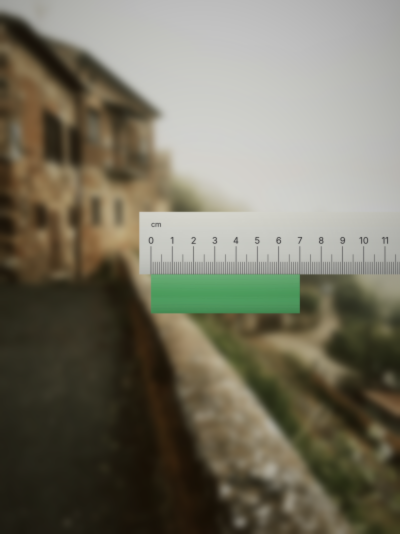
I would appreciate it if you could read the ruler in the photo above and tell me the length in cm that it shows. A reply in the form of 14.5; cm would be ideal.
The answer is 7; cm
